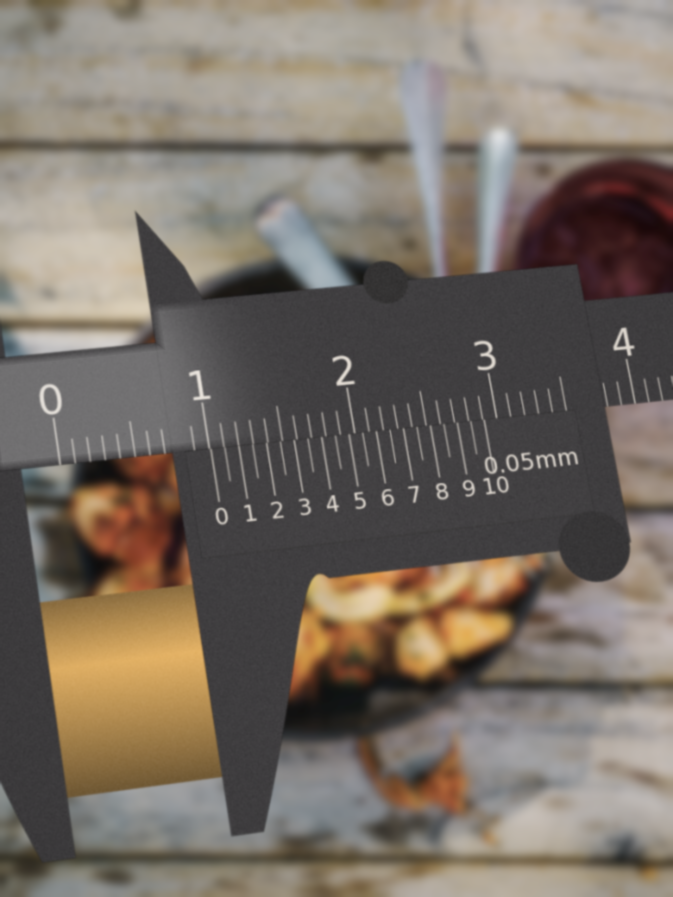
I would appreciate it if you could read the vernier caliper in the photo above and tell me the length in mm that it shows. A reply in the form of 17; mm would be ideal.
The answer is 10.1; mm
